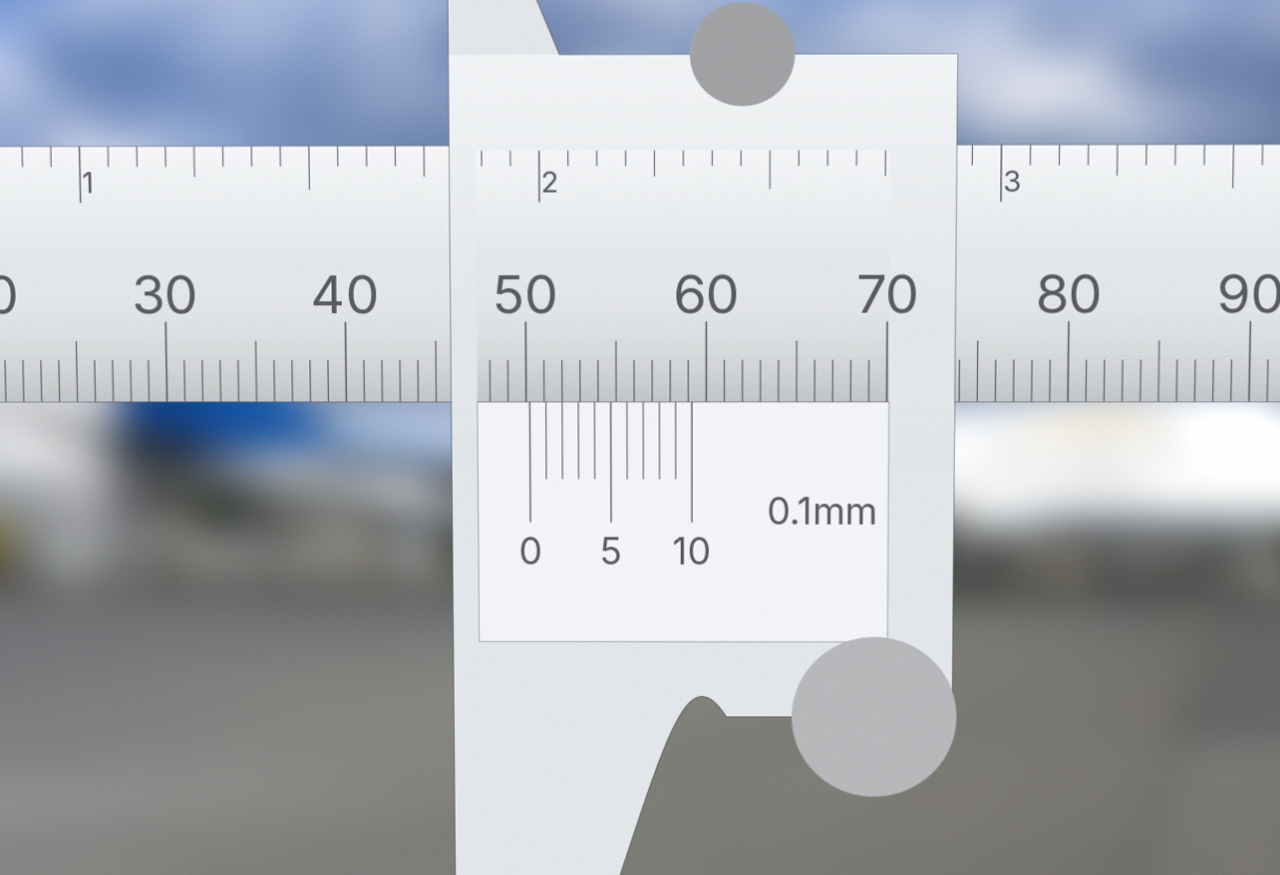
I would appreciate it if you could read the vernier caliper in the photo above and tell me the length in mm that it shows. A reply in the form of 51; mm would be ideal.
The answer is 50.2; mm
